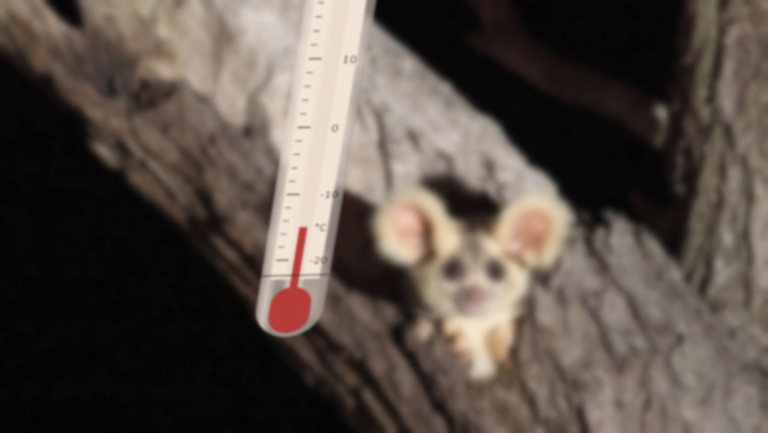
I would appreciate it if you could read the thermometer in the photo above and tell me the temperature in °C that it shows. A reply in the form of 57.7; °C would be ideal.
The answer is -15; °C
